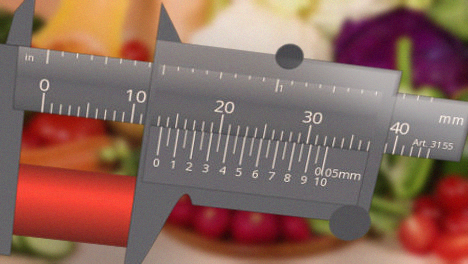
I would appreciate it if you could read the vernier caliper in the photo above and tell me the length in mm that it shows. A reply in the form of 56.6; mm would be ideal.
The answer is 13.4; mm
